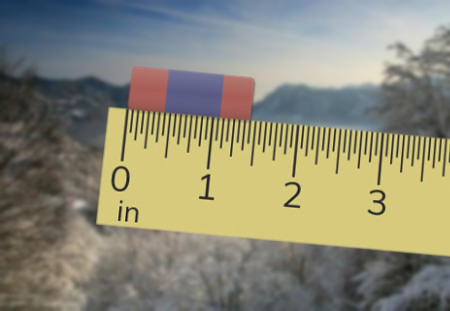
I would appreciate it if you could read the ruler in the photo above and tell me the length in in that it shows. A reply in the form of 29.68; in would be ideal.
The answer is 1.4375; in
